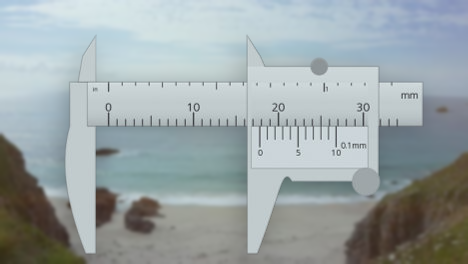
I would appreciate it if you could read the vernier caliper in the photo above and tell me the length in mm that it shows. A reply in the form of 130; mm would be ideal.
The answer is 17.8; mm
